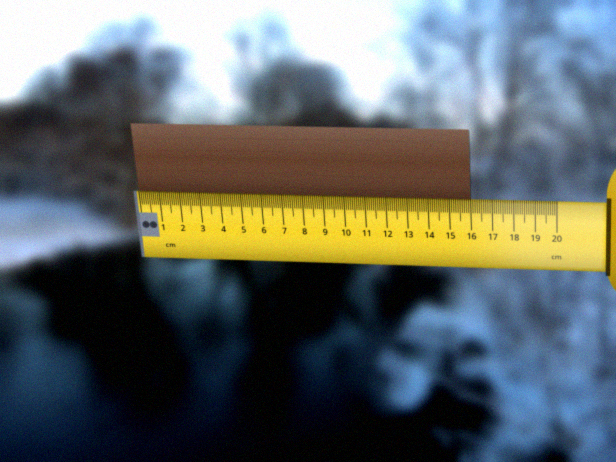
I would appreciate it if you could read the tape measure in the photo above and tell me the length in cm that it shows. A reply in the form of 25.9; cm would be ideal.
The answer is 16; cm
